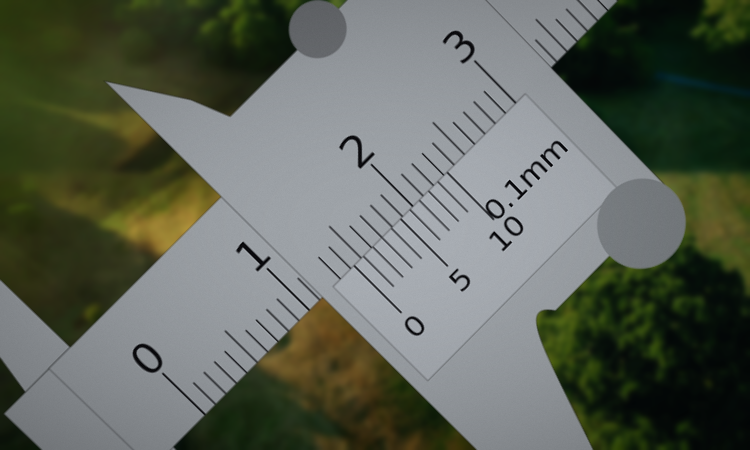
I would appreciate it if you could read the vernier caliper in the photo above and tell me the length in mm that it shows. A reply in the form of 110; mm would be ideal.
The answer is 14.3; mm
